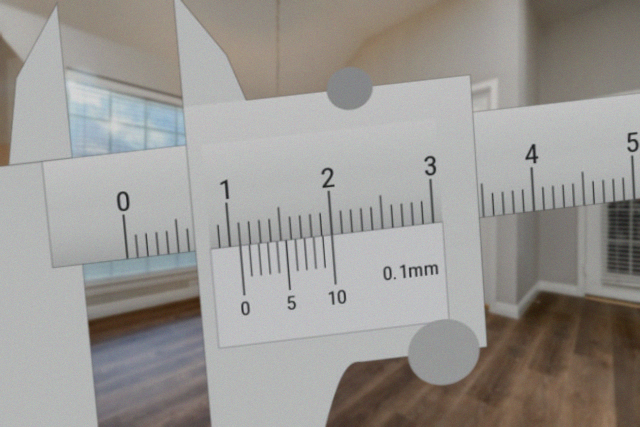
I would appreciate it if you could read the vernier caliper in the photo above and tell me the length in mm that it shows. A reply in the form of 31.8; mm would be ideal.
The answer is 11.0; mm
